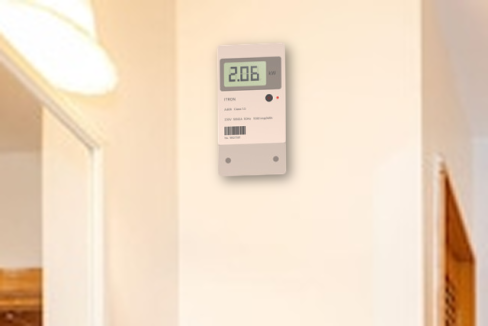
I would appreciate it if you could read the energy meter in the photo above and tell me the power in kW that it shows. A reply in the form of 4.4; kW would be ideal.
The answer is 2.06; kW
